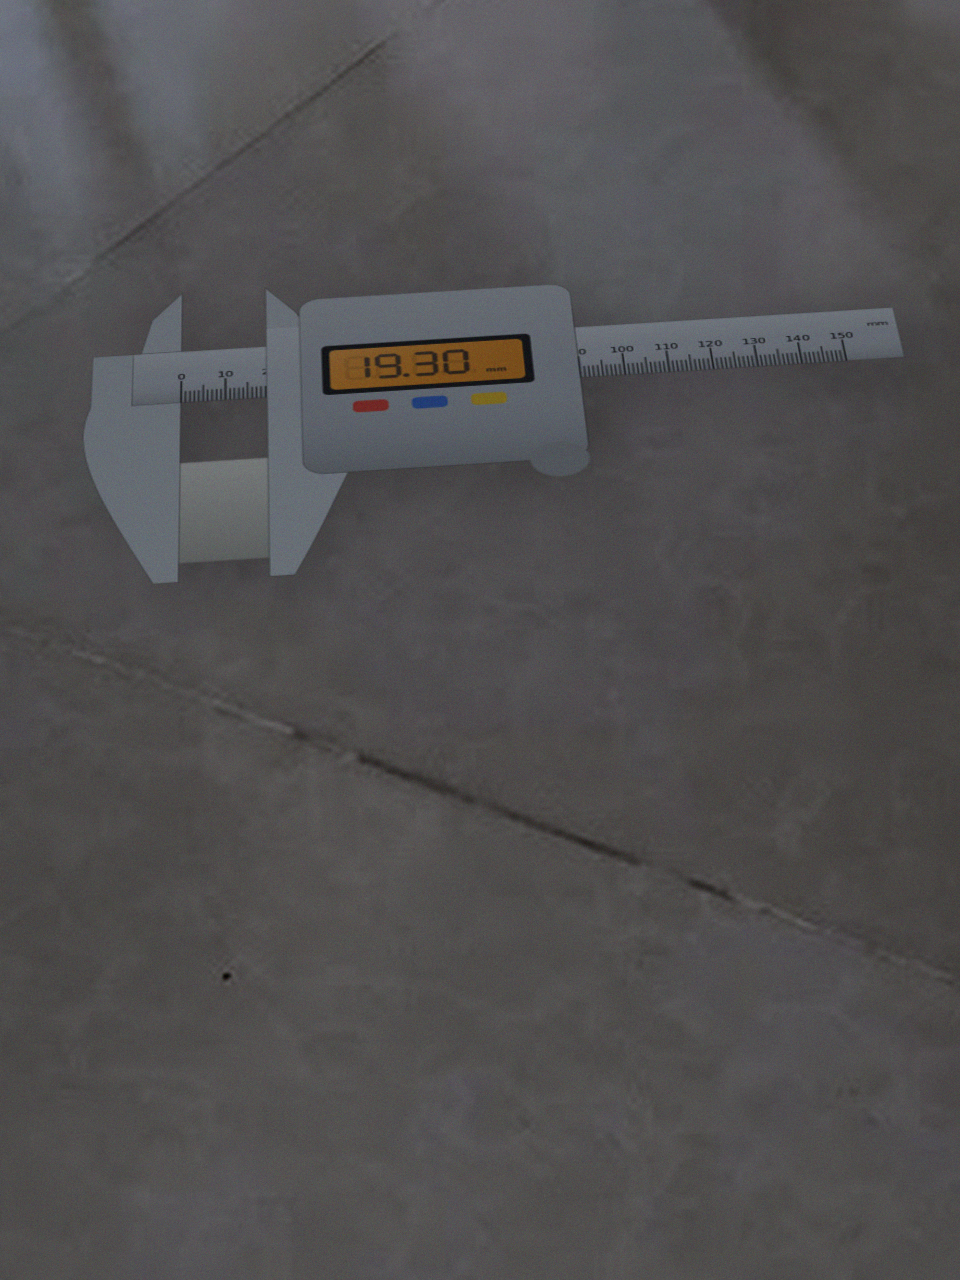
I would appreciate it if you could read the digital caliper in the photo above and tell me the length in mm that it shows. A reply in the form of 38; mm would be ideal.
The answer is 19.30; mm
